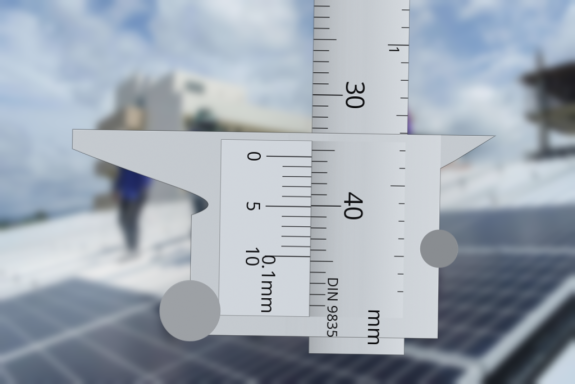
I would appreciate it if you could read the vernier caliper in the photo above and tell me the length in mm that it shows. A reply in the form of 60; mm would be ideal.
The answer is 35.6; mm
